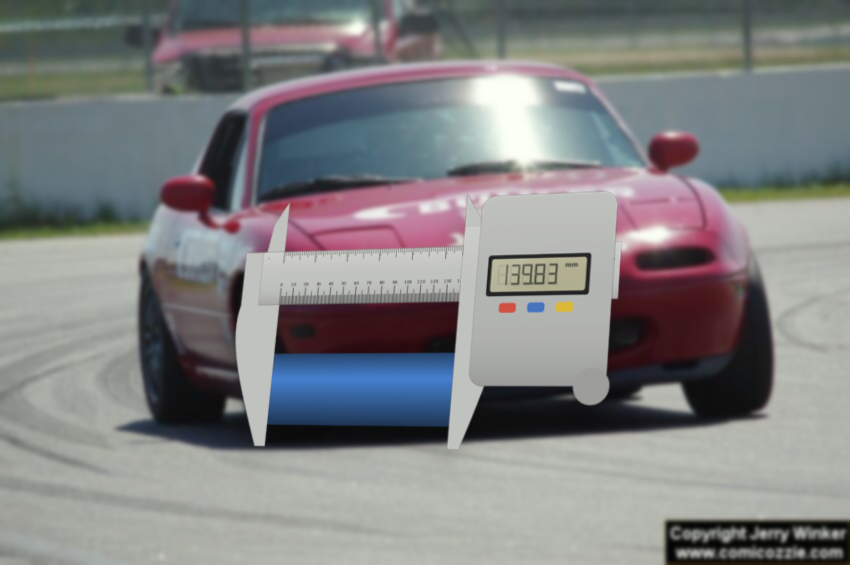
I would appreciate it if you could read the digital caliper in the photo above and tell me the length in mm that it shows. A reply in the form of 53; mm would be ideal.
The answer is 139.83; mm
